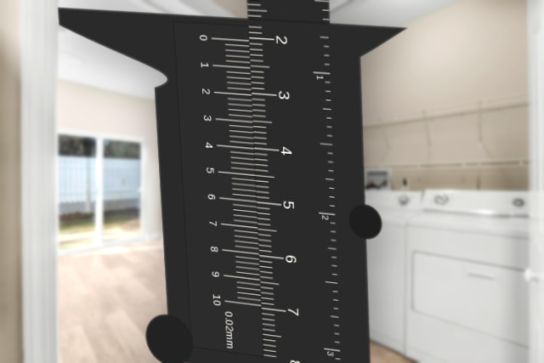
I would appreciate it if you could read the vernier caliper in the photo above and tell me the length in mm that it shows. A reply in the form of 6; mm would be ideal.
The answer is 20.5; mm
